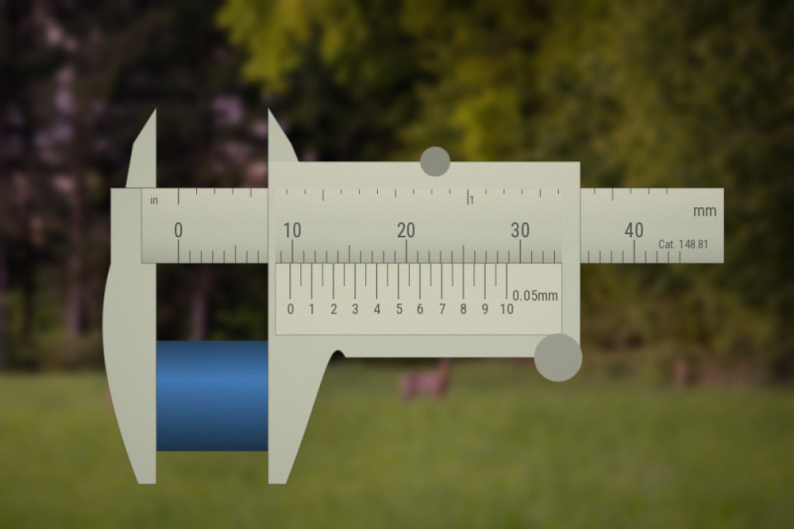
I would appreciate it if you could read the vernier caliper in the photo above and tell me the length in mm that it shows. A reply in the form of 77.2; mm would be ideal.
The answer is 9.8; mm
